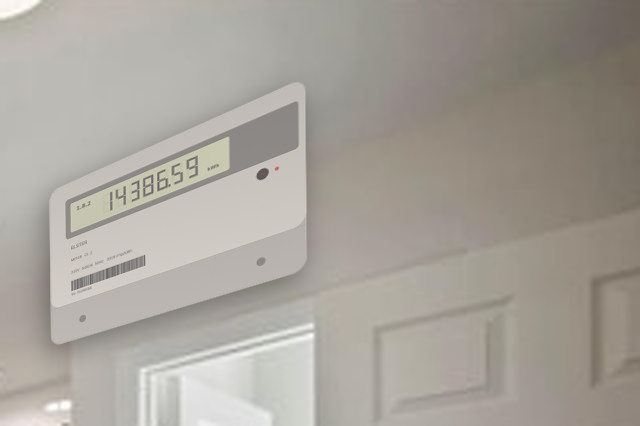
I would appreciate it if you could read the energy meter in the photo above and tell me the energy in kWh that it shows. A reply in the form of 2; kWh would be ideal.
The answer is 14386.59; kWh
